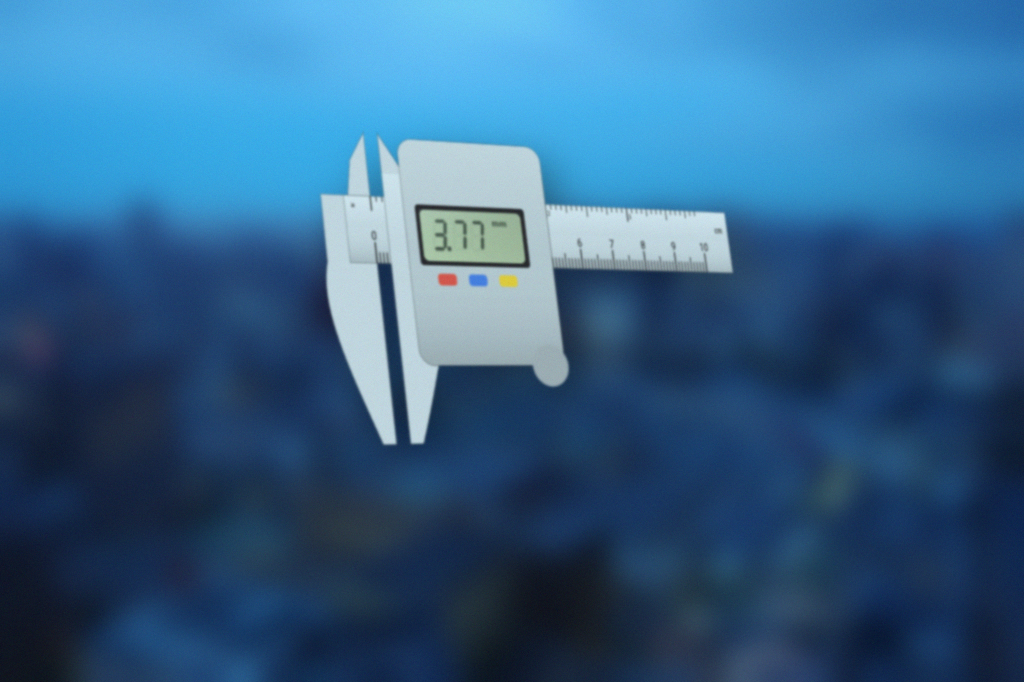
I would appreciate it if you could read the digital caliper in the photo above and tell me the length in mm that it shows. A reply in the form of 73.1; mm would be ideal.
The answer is 3.77; mm
